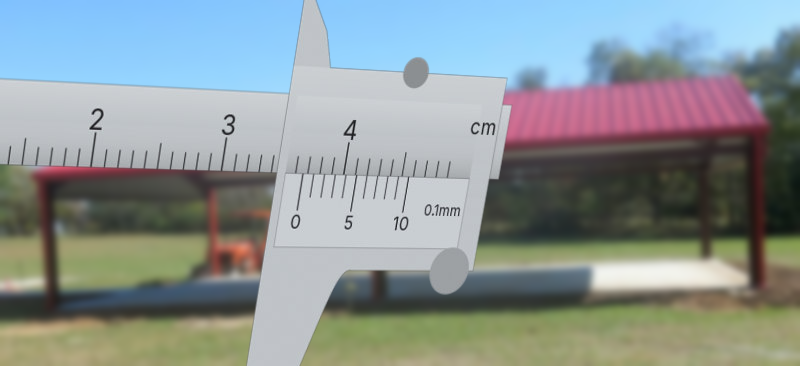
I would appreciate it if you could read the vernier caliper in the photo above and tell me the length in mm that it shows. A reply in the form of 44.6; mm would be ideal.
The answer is 36.6; mm
